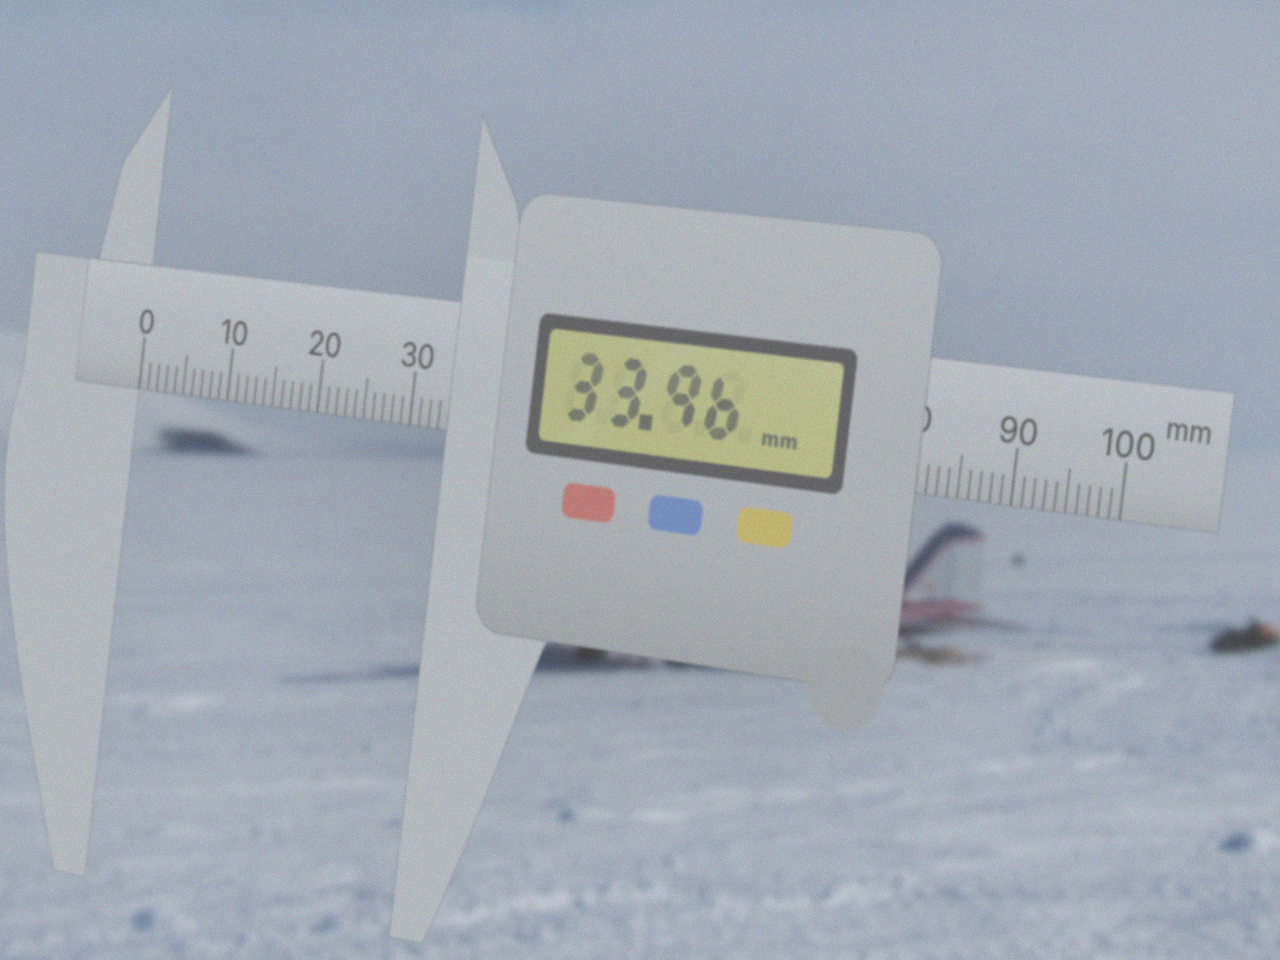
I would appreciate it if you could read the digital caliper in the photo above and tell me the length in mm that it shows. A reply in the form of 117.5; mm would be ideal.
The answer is 33.96; mm
